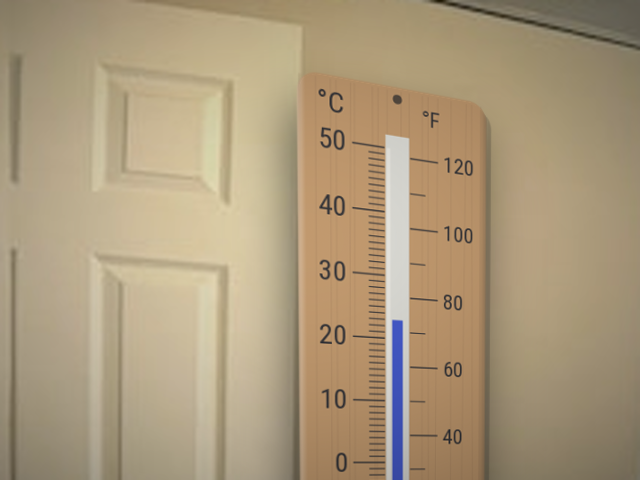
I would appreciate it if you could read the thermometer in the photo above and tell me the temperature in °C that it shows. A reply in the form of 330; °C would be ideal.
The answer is 23; °C
